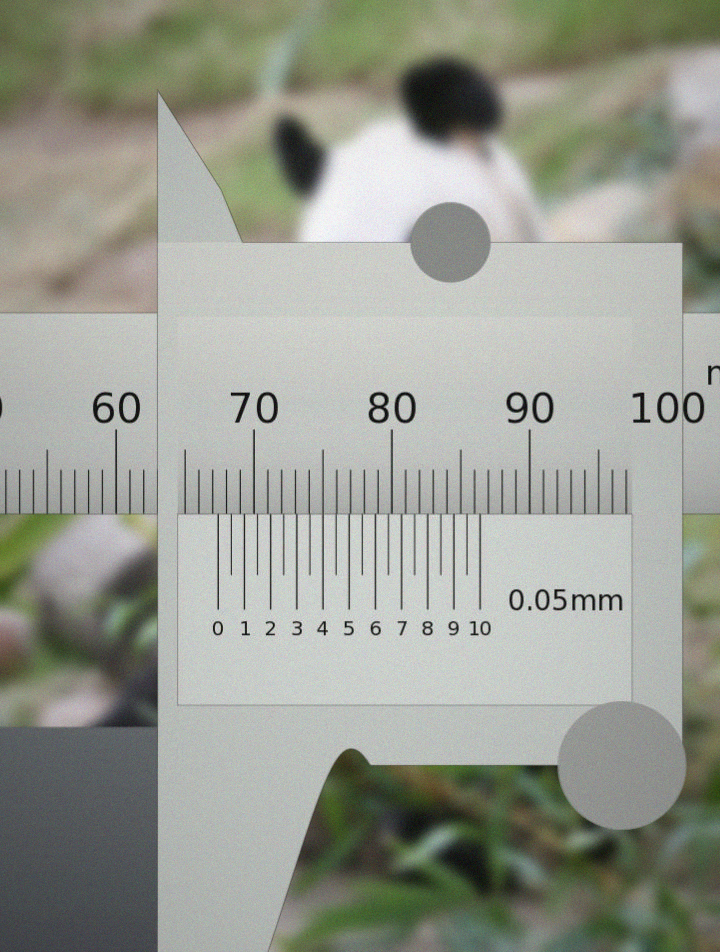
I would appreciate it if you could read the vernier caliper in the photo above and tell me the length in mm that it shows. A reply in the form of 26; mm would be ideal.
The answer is 67.4; mm
